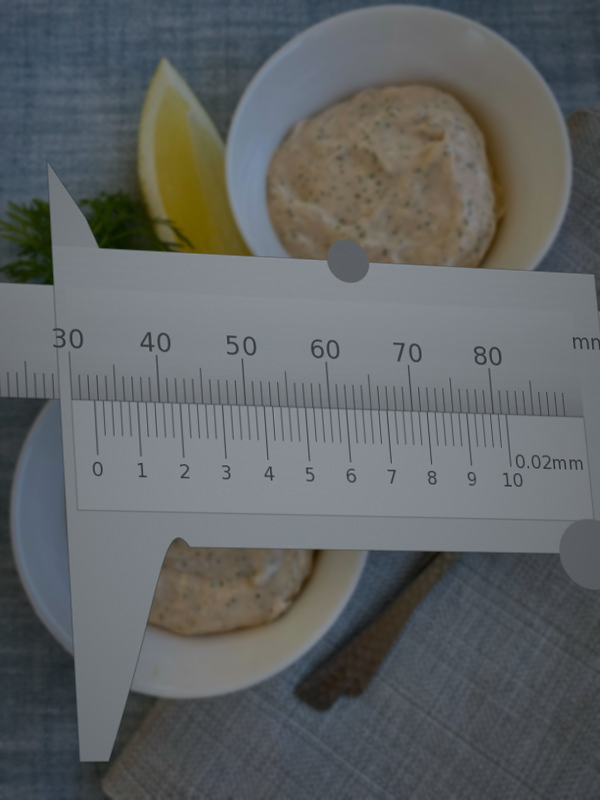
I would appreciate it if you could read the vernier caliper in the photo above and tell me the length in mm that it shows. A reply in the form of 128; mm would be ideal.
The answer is 32.6; mm
